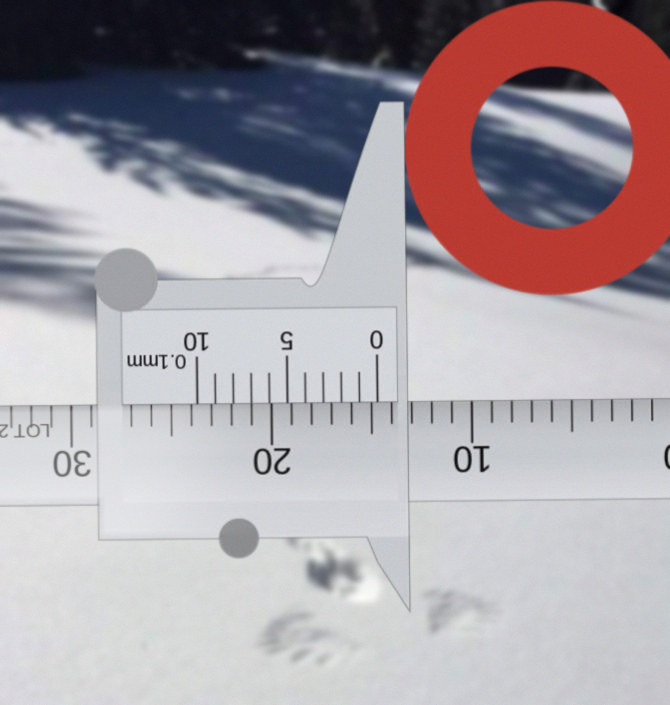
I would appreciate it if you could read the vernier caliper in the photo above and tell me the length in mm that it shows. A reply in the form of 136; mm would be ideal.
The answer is 14.7; mm
